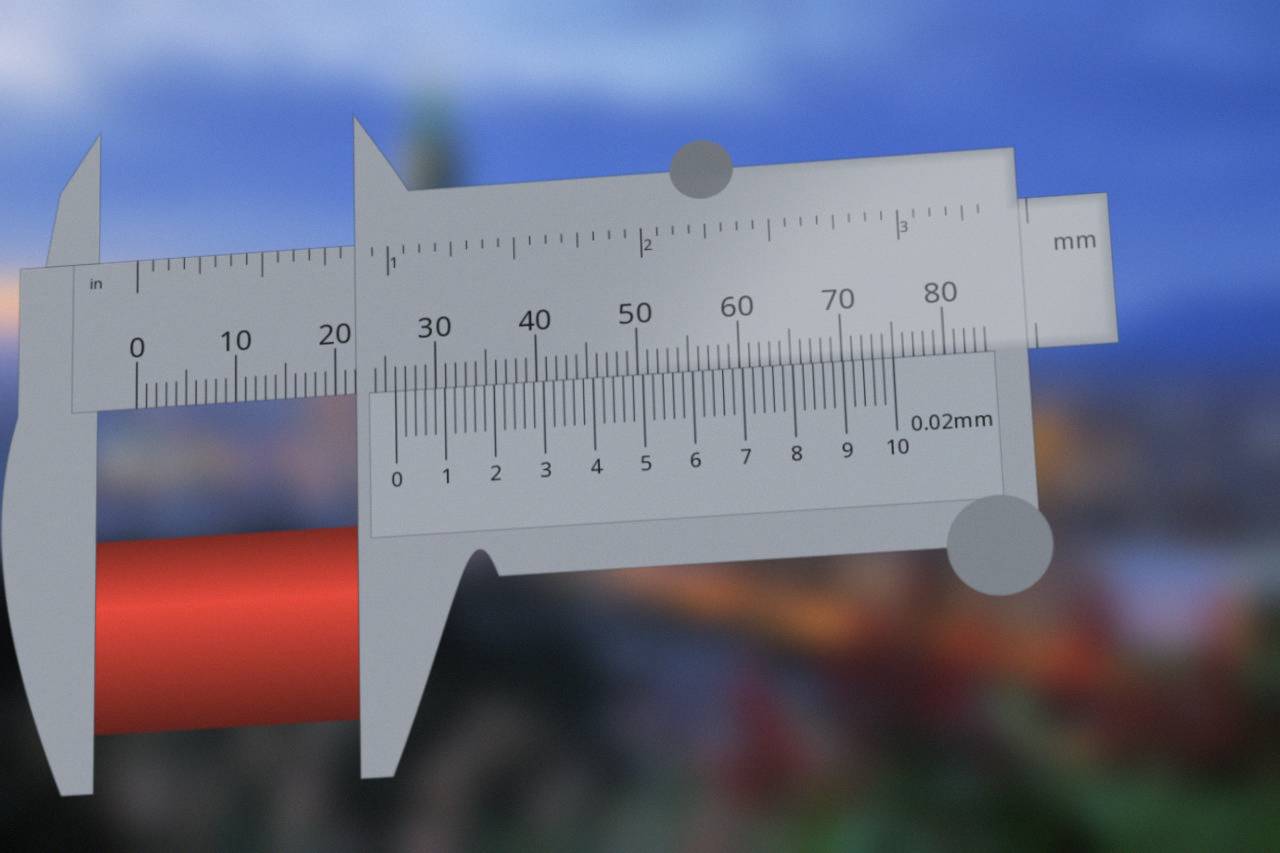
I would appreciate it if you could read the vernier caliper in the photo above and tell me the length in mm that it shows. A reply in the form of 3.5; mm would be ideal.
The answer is 26.0; mm
